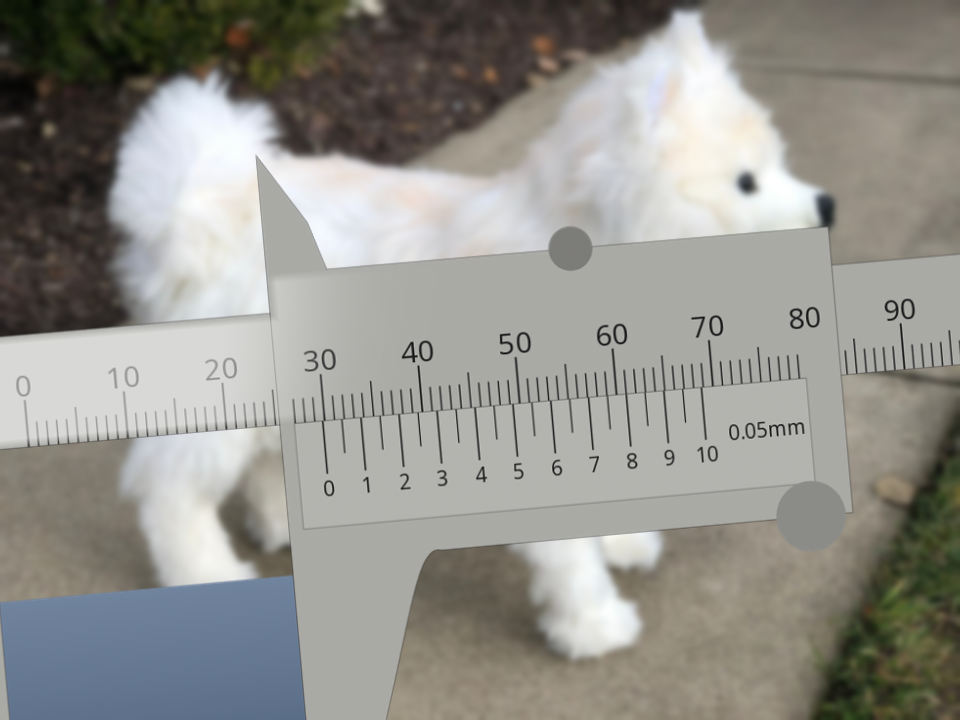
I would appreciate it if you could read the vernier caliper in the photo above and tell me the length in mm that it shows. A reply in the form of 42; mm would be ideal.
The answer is 29.8; mm
